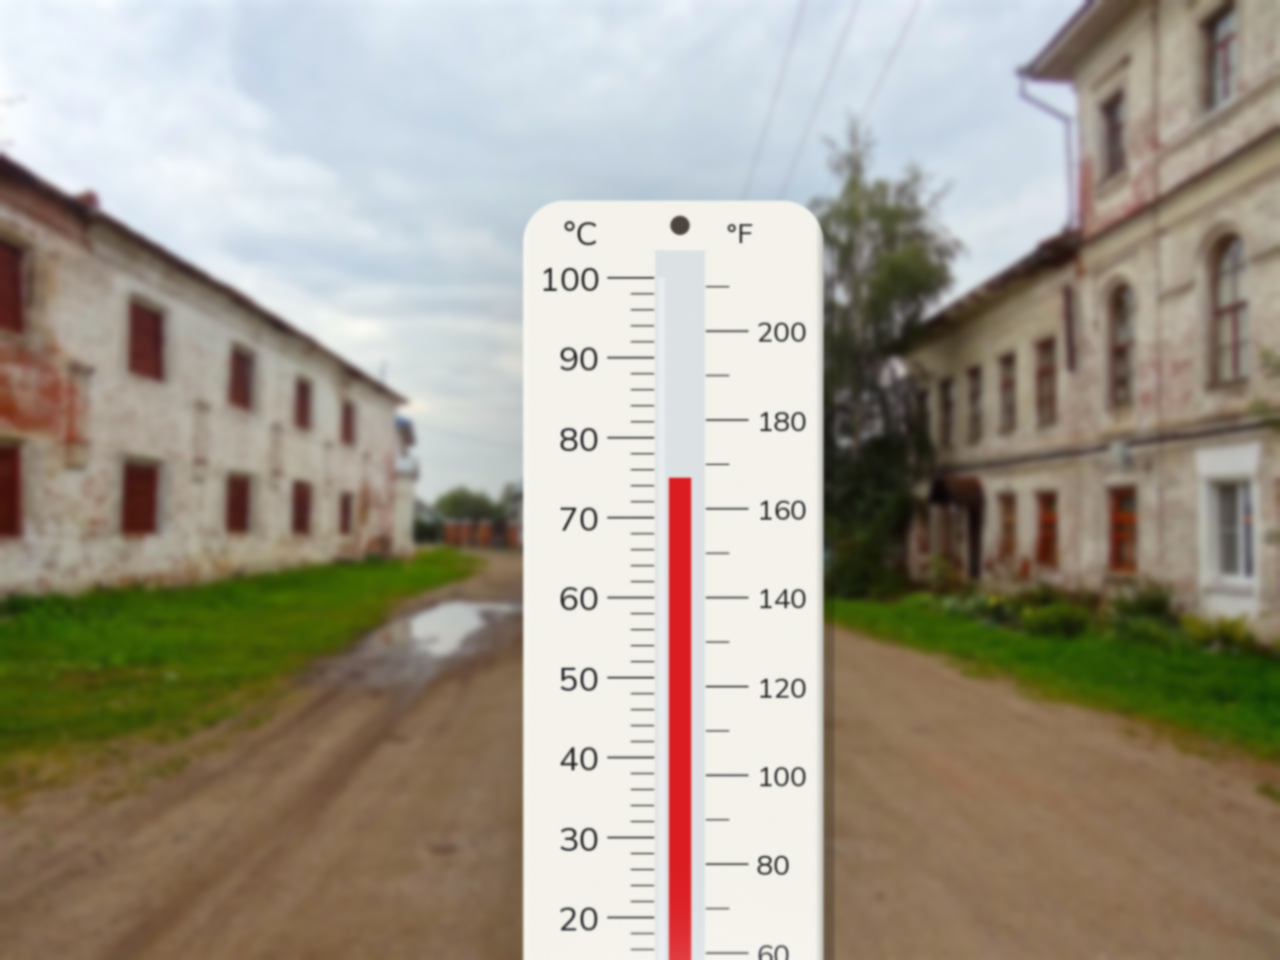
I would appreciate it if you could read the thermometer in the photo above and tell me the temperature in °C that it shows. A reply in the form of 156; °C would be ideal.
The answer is 75; °C
